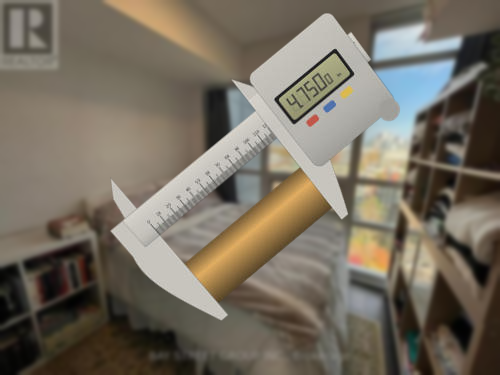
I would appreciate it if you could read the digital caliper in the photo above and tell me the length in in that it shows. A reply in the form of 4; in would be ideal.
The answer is 4.7500; in
